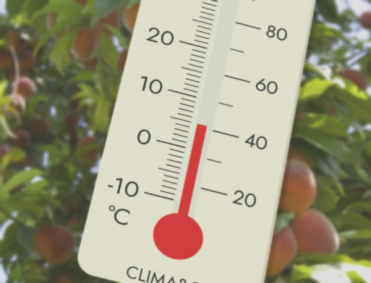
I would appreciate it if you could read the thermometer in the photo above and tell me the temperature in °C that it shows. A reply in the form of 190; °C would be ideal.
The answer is 5; °C
